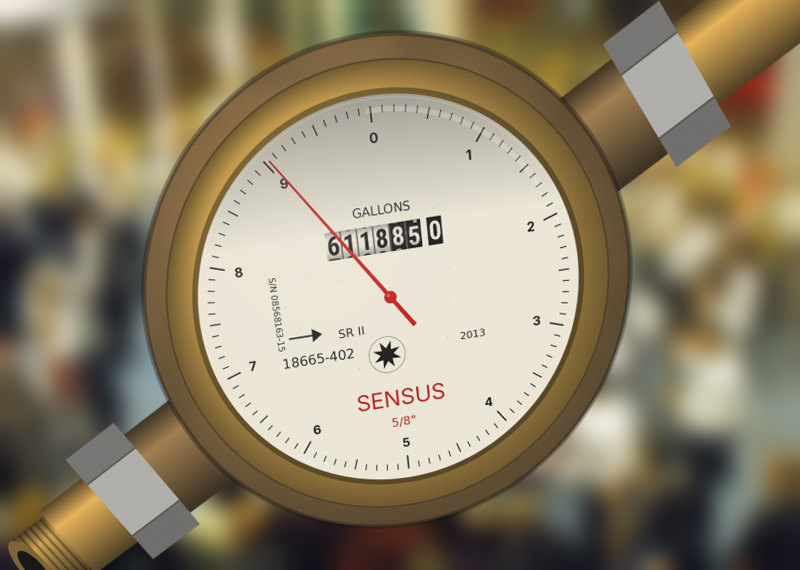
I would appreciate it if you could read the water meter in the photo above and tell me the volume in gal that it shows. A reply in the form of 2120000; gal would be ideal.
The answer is 6118849.0; gal
